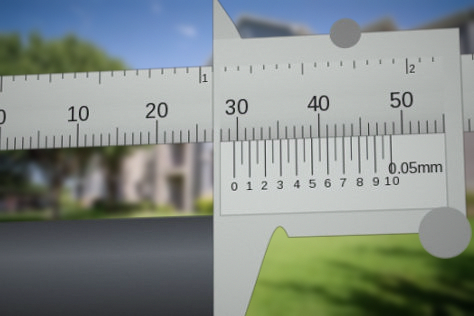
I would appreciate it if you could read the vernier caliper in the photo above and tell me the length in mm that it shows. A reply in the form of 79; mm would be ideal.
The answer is 29.6; mm
